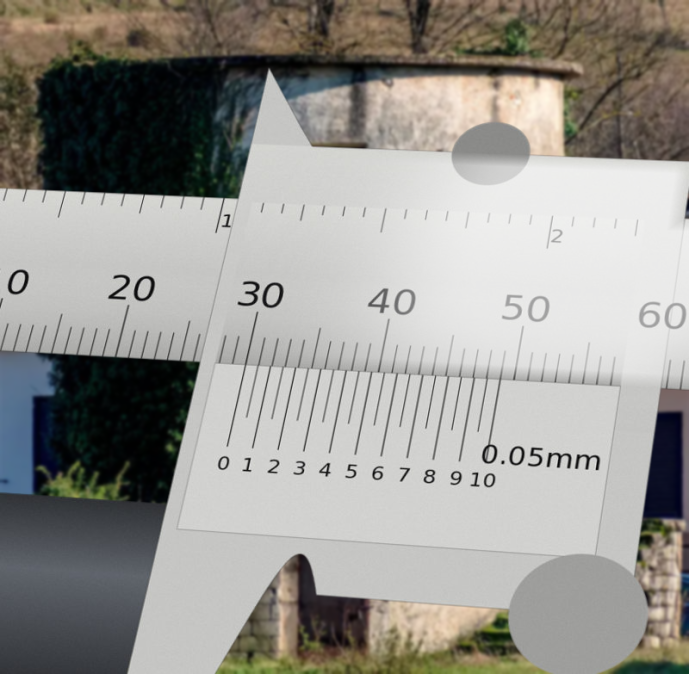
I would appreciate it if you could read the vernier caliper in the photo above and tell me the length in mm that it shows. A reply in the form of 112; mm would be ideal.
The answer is 30.0; mm
